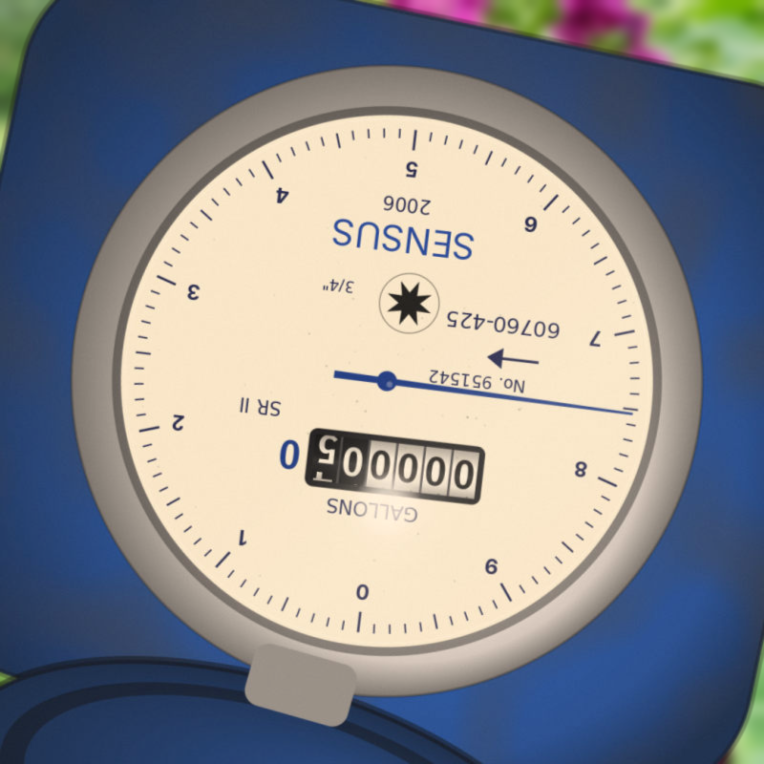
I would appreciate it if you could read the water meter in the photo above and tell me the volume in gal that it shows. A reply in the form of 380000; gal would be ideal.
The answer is 47.5; gal
